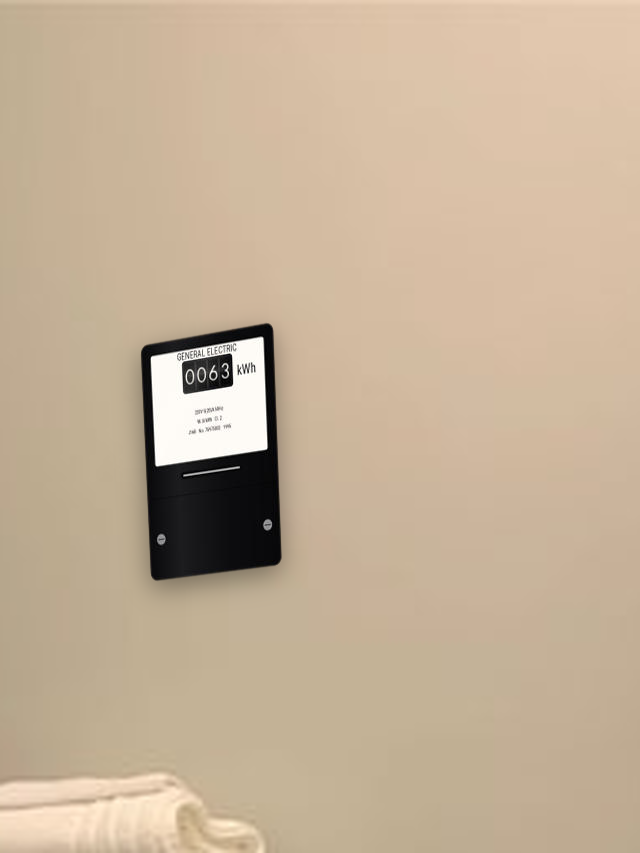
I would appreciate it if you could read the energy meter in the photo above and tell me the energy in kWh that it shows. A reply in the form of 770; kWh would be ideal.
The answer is 63; kWh
